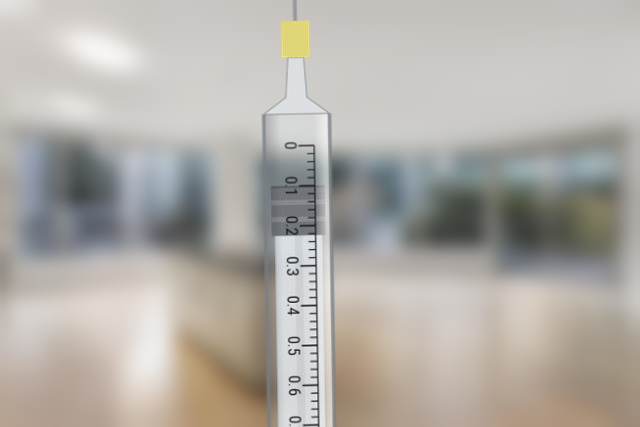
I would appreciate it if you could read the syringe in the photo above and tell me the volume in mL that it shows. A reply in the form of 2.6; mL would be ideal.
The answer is 0.1; mL
